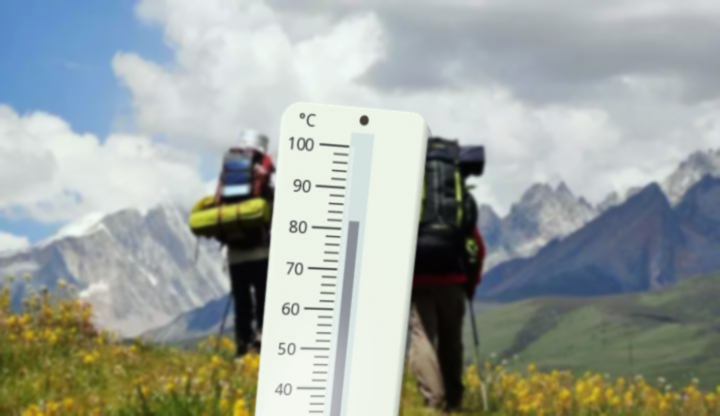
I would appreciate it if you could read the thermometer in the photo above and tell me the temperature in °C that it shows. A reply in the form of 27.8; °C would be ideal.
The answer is 82; °C
